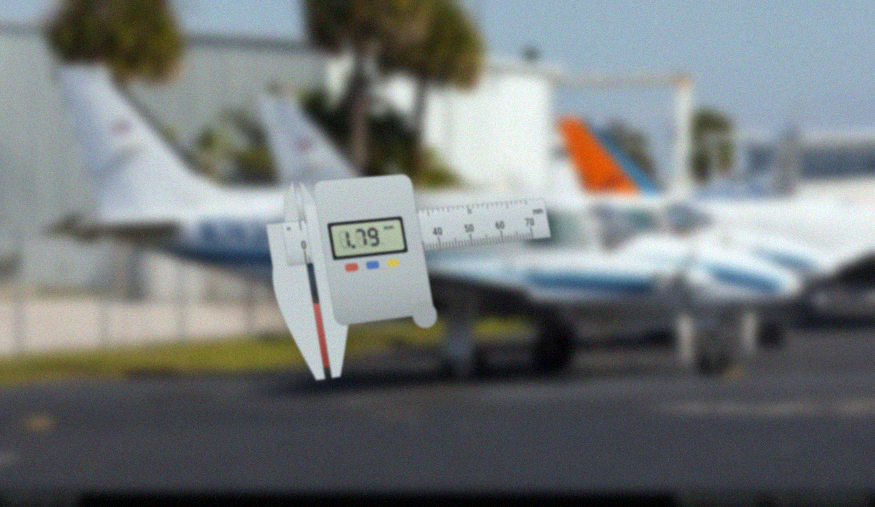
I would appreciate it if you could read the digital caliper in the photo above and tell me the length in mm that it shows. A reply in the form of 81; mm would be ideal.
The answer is 1.79; mm
